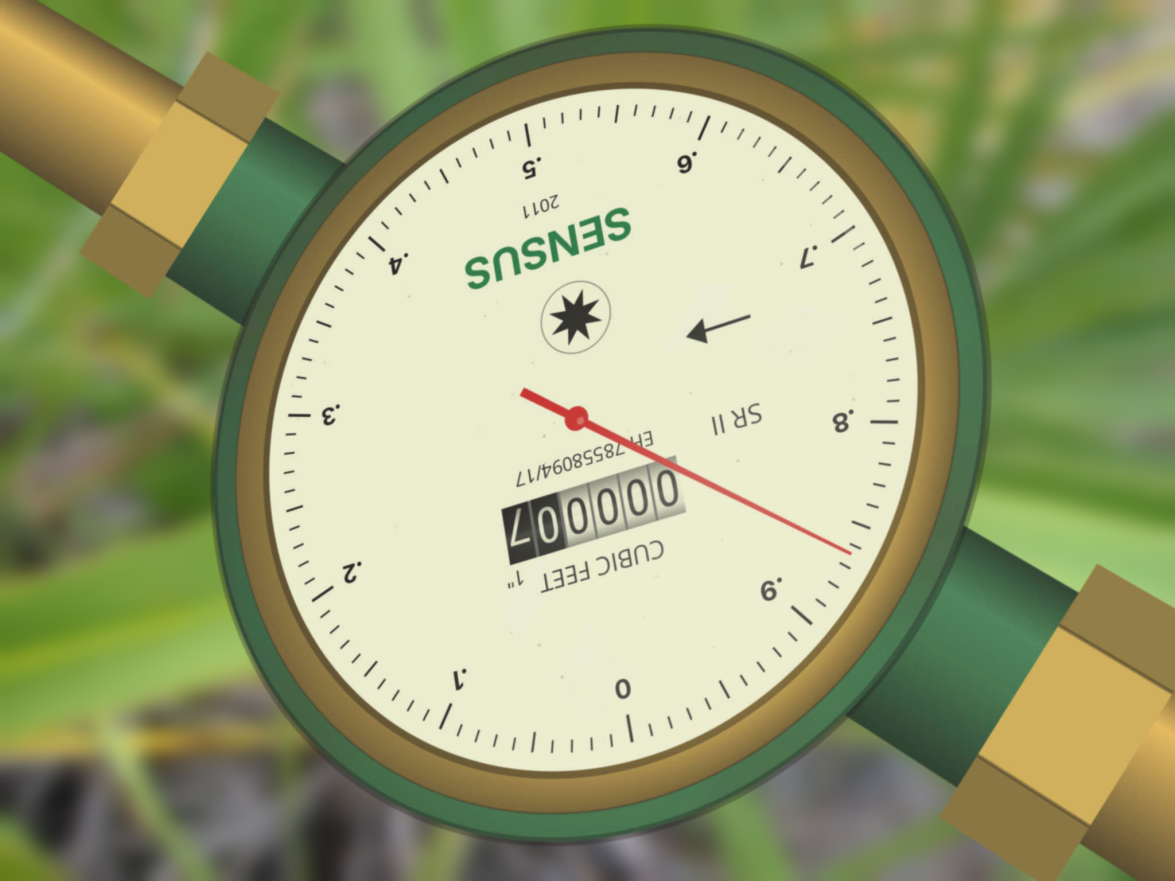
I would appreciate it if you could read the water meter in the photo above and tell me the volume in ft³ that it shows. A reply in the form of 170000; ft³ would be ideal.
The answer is 6.86; ft³
